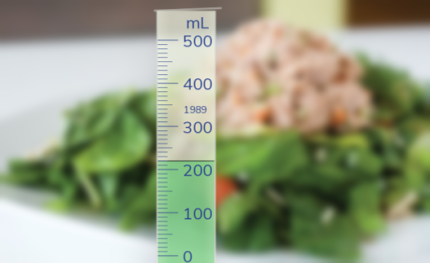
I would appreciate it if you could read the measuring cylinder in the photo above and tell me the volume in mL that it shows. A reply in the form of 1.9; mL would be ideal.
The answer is 220; mL
